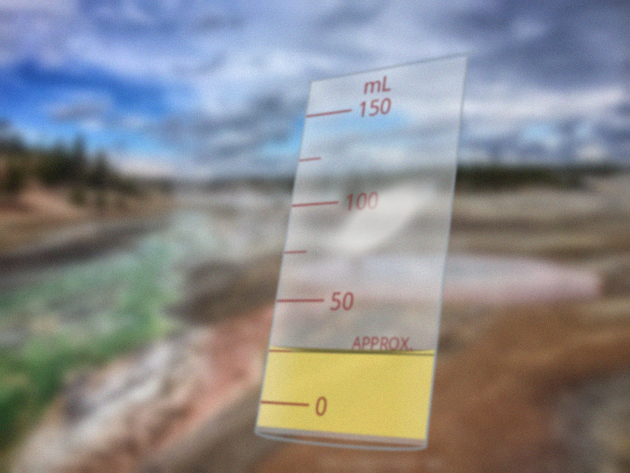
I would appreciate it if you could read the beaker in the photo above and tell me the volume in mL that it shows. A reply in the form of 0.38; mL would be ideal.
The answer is 25; mL
